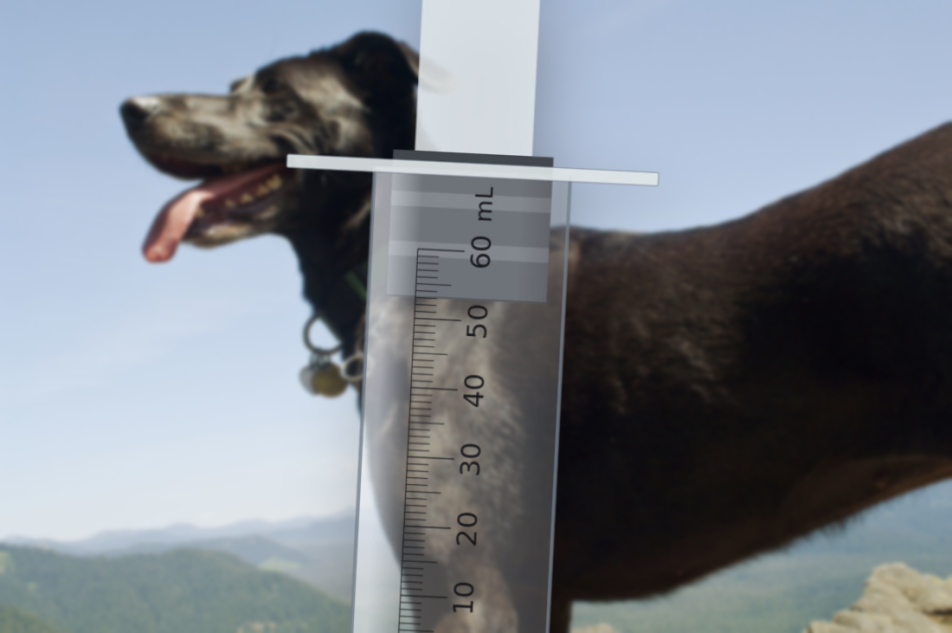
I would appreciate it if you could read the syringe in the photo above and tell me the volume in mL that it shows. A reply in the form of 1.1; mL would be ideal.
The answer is 53; mL
